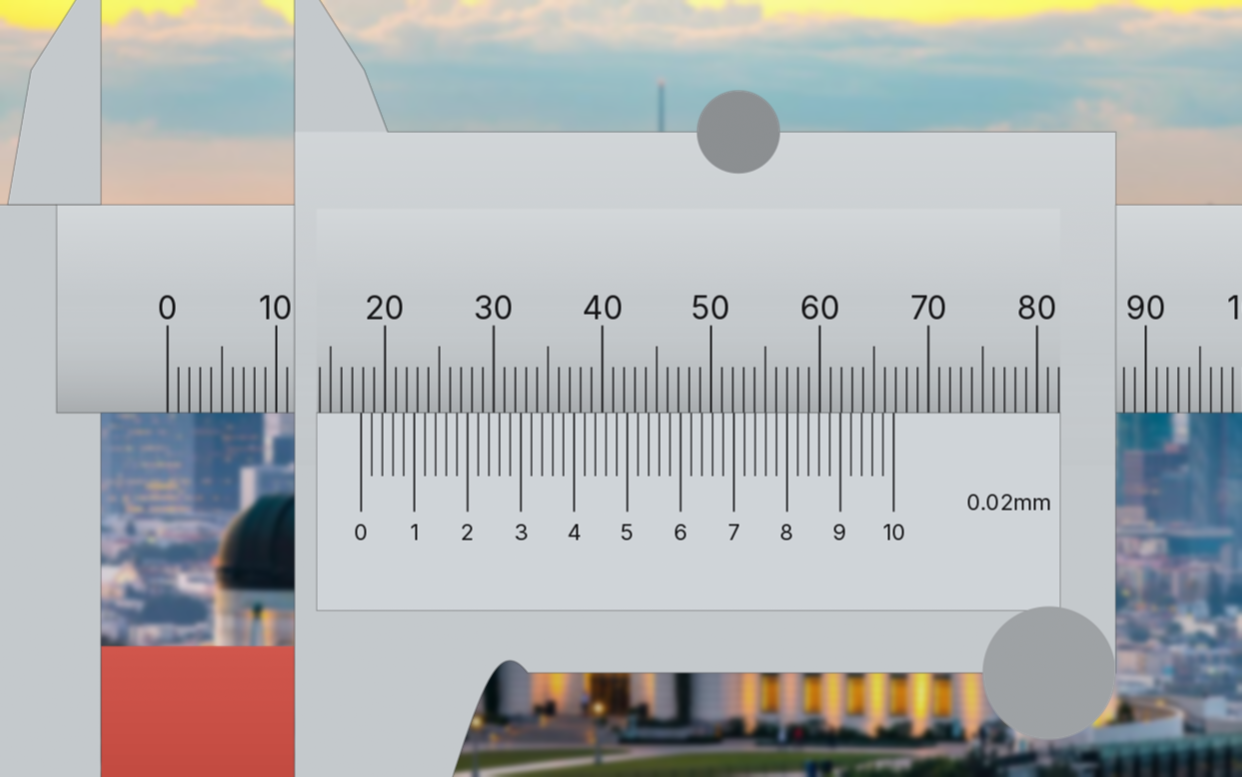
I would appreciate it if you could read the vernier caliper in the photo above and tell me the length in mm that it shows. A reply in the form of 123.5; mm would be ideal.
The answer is 17.8; mm
